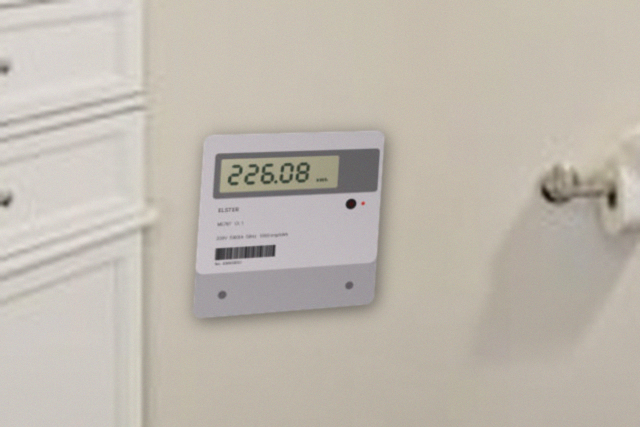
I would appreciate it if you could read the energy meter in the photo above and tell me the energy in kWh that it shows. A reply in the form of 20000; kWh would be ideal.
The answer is 226.08; kWh
